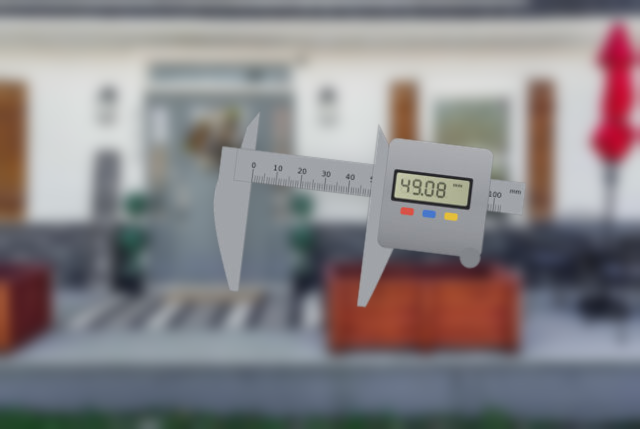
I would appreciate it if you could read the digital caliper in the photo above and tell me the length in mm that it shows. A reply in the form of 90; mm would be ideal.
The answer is 49.08; mm
